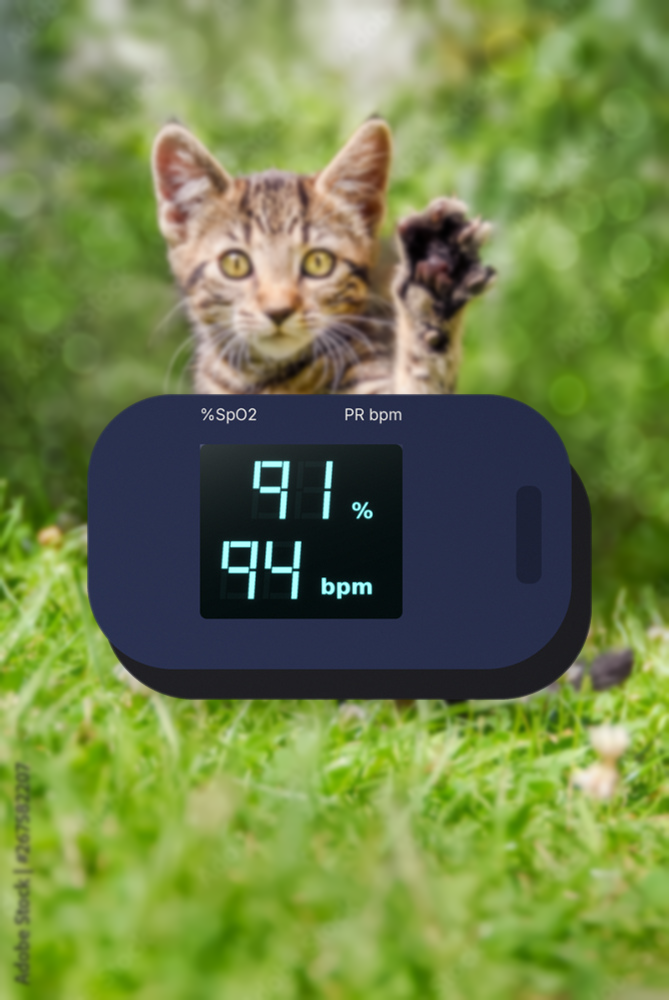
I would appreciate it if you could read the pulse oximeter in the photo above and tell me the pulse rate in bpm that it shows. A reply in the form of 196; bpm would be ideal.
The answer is 94; bpm
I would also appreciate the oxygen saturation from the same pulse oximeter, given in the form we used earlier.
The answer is 91; %
